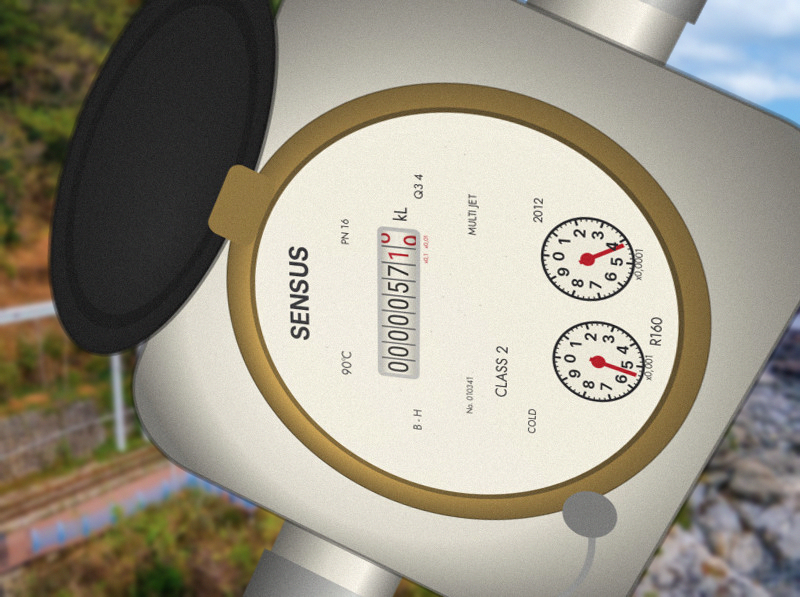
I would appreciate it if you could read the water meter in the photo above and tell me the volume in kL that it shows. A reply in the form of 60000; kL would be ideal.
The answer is 57.1854; kL
